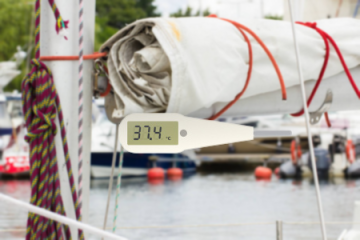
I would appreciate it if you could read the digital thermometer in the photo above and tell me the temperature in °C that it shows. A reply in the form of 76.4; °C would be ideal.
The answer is 37.4; °C
